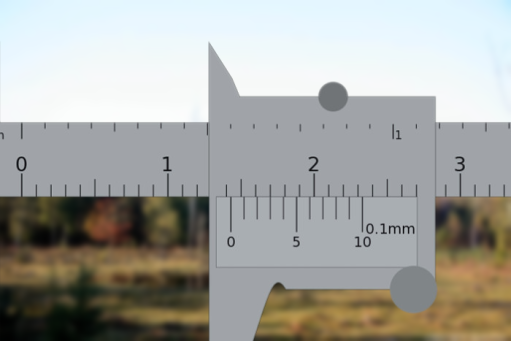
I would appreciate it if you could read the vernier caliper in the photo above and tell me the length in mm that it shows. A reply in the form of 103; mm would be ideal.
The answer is 14.3; mm
